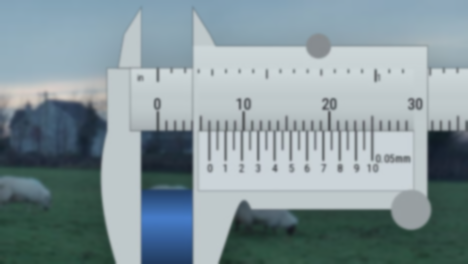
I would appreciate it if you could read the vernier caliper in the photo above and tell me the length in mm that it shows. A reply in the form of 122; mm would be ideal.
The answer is 6.0; mm
